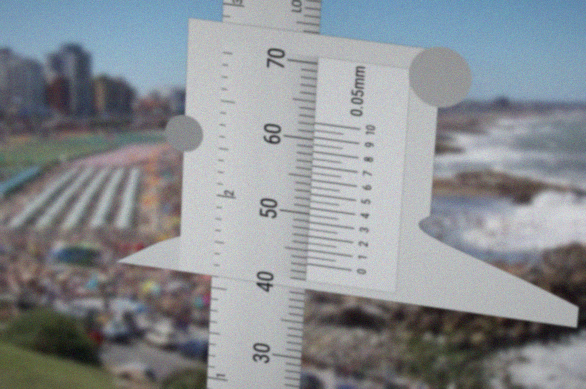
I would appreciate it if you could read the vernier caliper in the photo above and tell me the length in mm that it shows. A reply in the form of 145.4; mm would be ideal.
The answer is 43.2; mm
